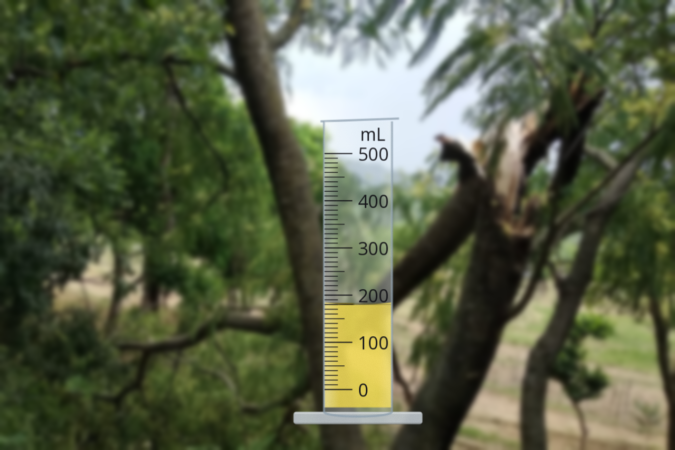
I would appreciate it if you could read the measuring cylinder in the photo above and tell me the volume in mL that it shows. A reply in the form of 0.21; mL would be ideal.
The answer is 180; mL
